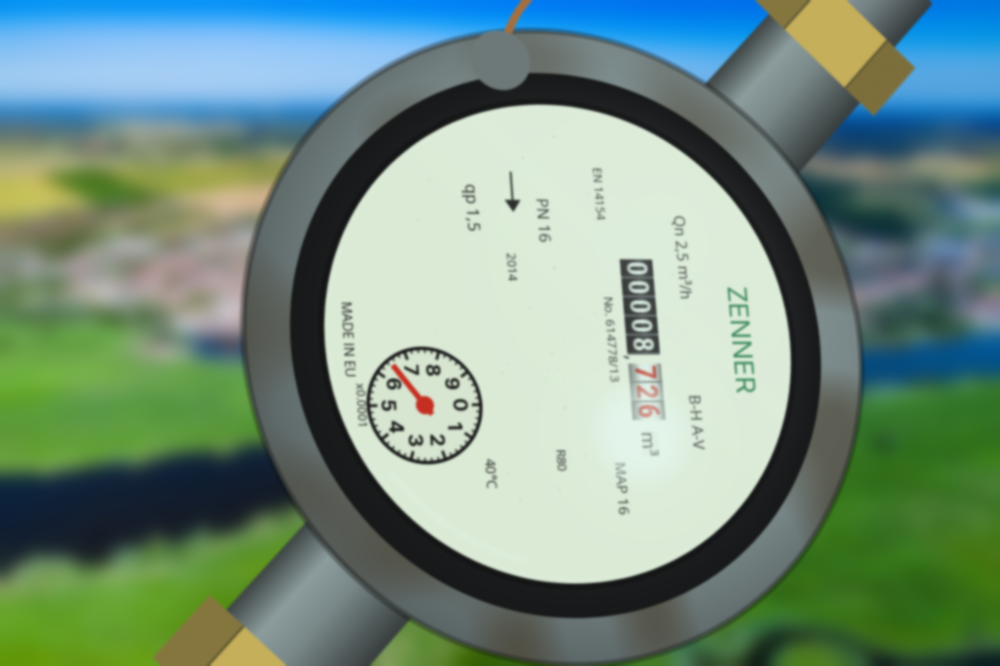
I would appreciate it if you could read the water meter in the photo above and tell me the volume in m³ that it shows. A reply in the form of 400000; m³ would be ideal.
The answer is 8.7266; m³
